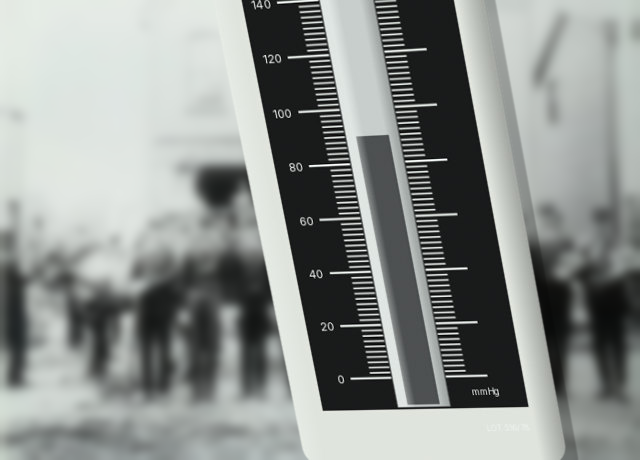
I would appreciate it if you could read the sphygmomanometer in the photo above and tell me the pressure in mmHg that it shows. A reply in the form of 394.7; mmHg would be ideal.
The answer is 90; mmHg
